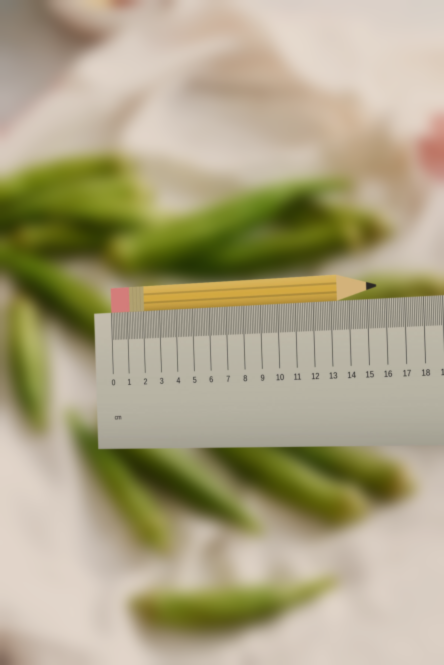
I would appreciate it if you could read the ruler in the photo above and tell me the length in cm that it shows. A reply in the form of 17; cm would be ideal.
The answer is 15.5; cm
